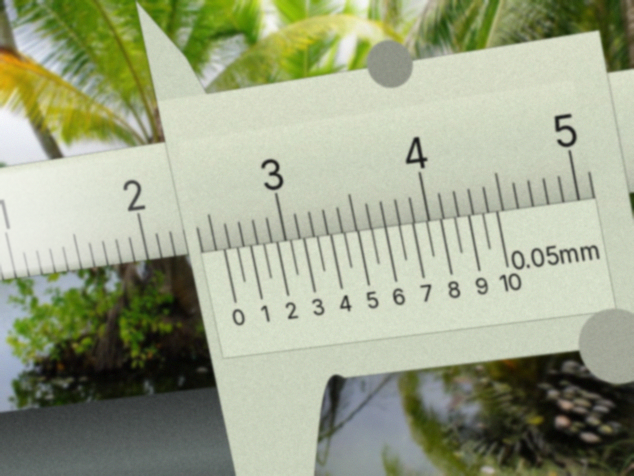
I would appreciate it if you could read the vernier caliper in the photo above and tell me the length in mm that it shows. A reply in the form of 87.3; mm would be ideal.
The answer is 25.6; mm
